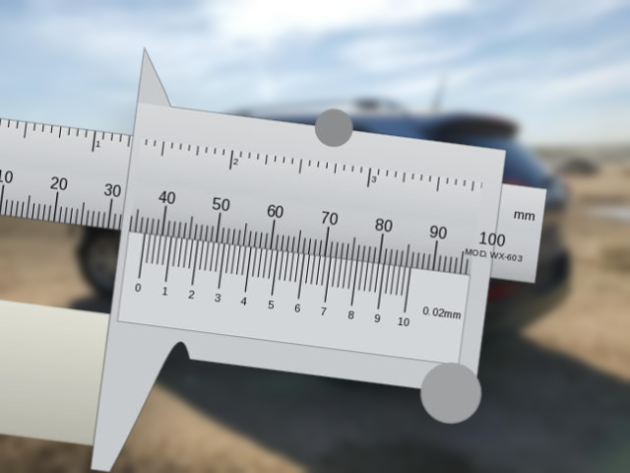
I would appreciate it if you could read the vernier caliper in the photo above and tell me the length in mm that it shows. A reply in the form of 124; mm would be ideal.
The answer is 36.8; mm
